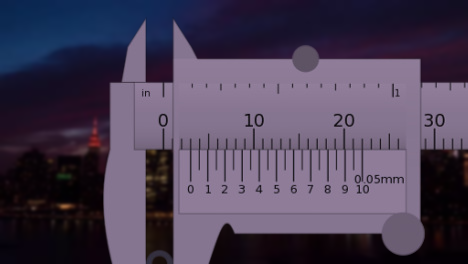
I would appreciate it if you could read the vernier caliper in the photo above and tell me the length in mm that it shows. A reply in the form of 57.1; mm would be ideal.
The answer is 3.0; mm
